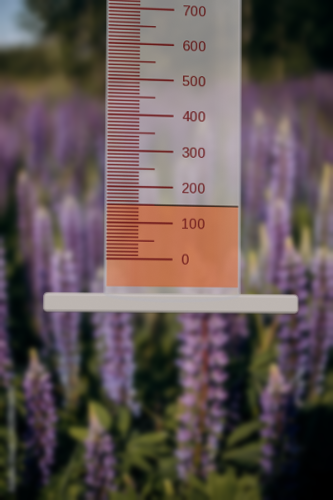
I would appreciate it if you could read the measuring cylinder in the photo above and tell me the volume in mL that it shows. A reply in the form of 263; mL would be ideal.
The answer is 150; mL
